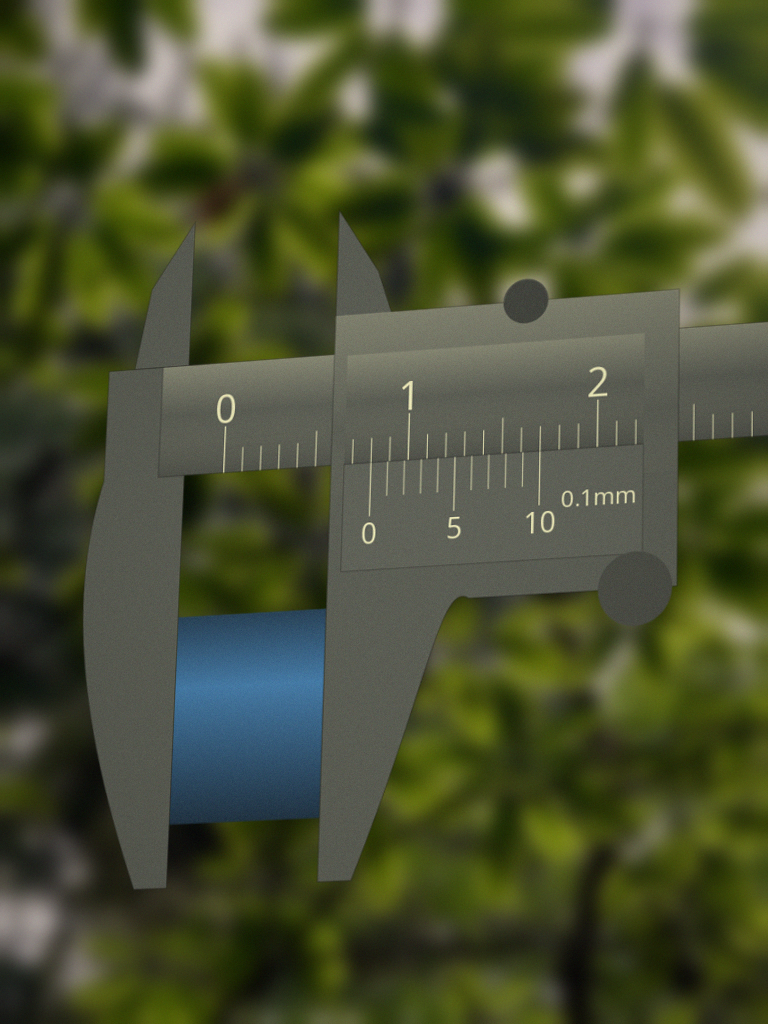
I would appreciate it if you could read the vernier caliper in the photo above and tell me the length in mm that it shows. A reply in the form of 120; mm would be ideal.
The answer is 8.0; mm
